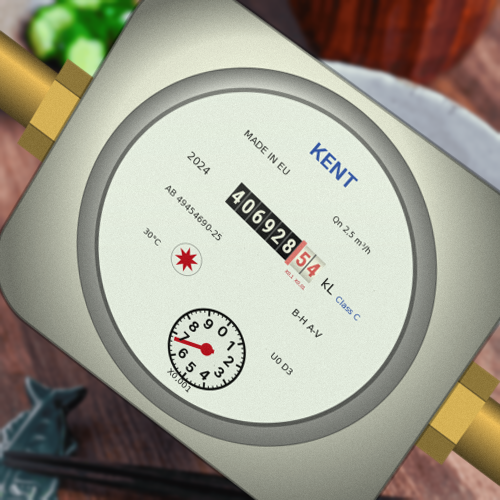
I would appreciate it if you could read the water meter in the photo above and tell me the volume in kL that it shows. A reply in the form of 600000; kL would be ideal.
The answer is 406928.546; kL
